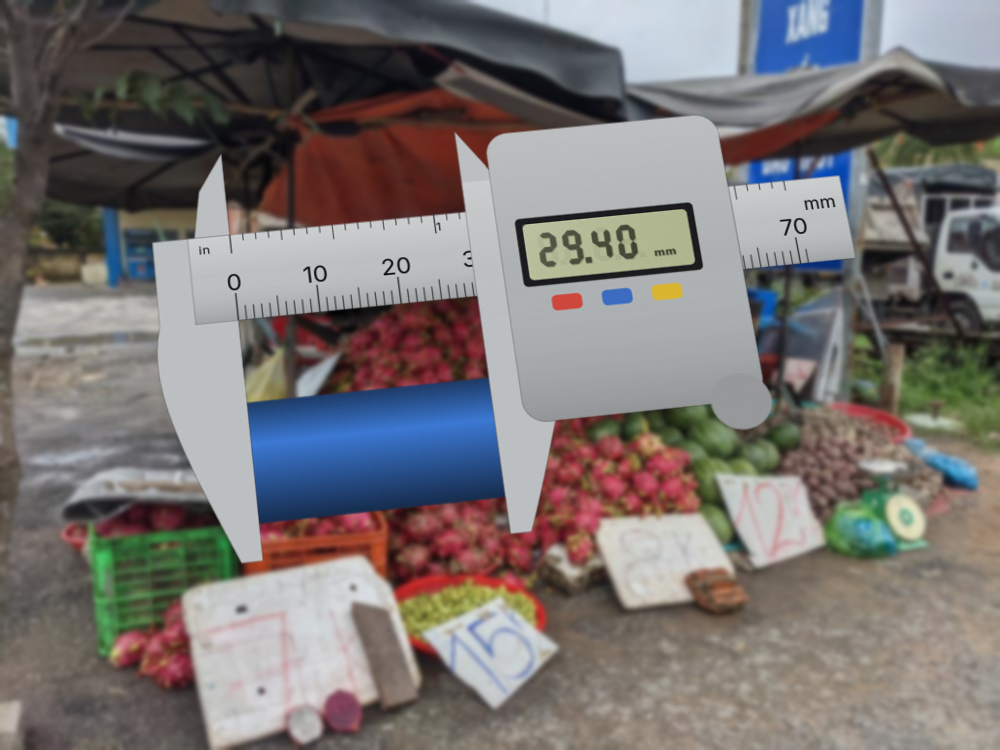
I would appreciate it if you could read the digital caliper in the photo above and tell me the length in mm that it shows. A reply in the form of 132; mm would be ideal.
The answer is 29.40; mm
